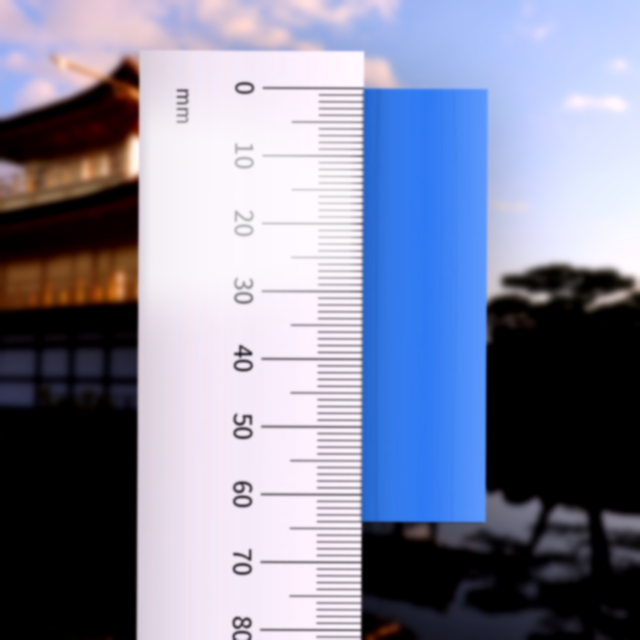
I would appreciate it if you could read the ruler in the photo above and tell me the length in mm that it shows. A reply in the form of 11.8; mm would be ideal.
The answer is 64; mm
